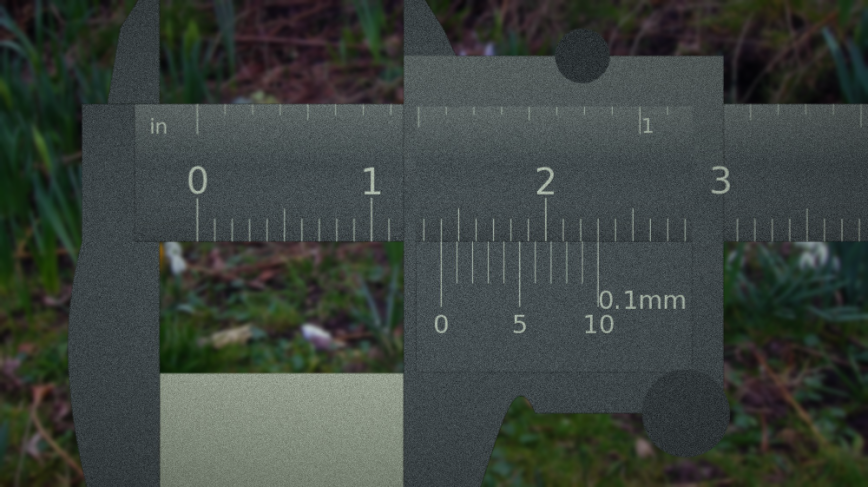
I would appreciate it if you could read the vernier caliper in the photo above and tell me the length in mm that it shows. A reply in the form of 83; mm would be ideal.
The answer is 14.0; mm
